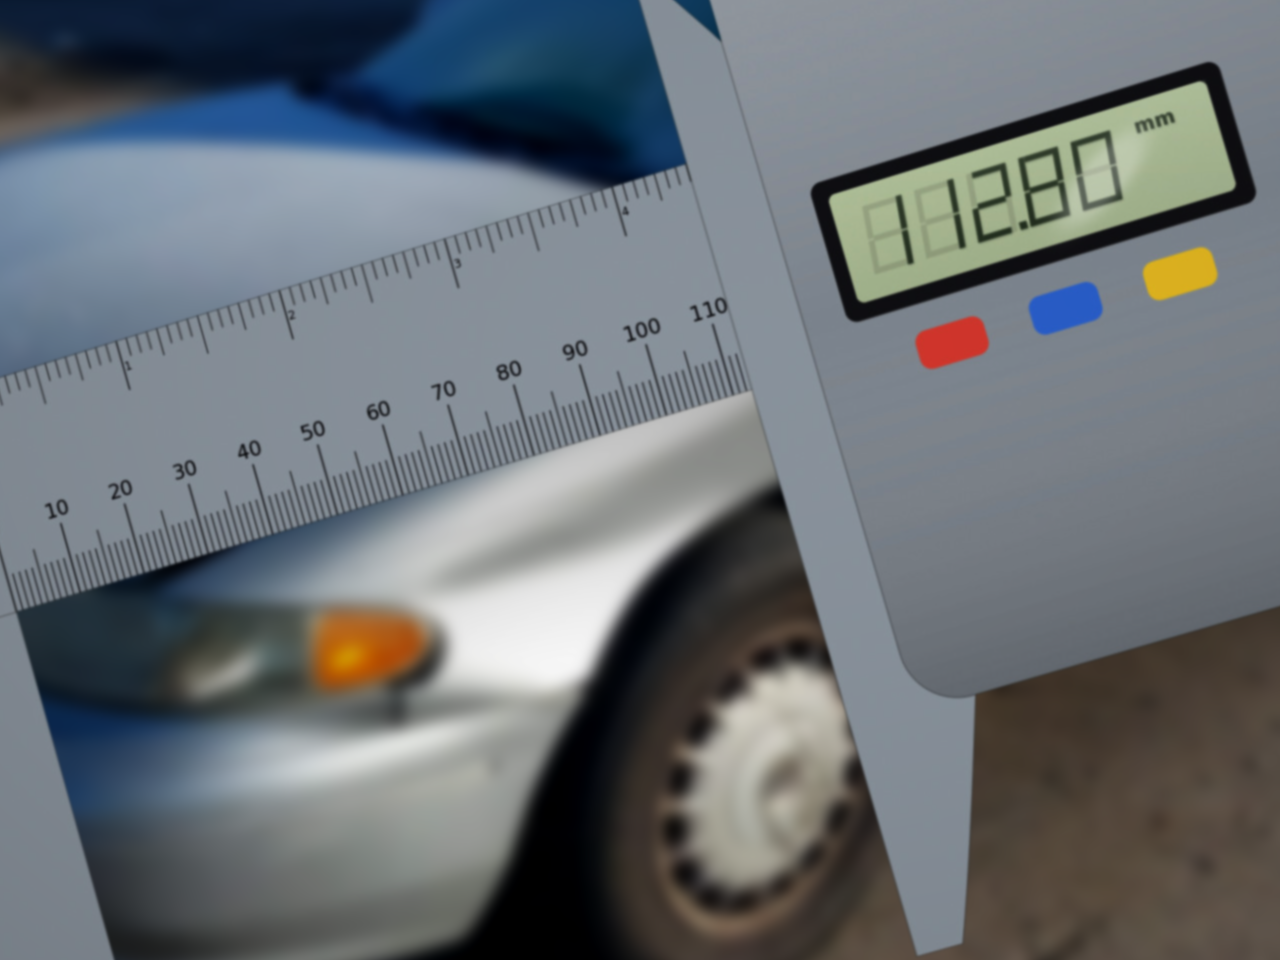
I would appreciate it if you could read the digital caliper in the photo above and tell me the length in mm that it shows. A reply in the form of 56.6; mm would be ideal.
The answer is 112.80; mm
